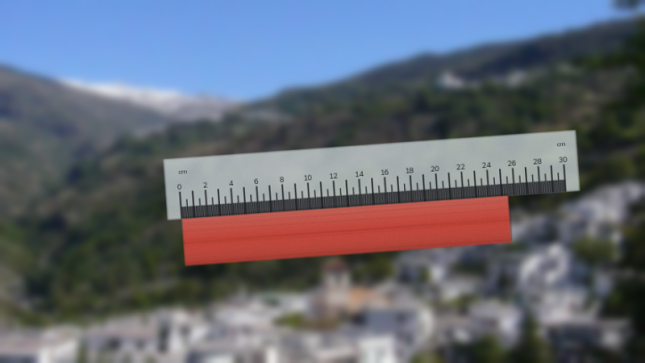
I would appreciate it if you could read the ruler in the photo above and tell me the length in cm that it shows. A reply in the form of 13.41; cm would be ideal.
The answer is 25.5; cm
